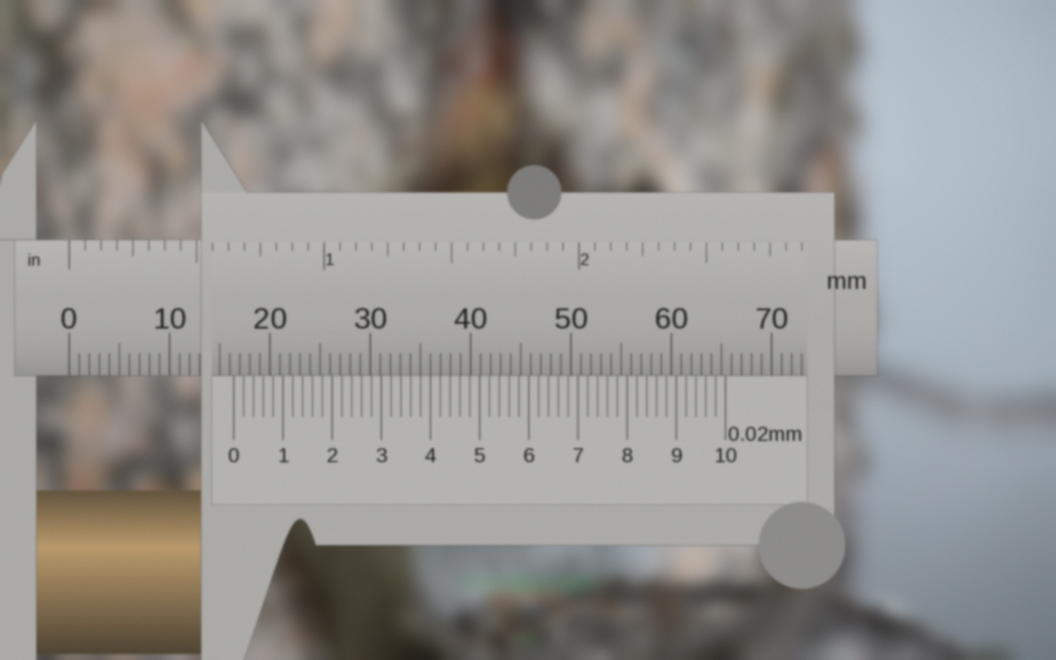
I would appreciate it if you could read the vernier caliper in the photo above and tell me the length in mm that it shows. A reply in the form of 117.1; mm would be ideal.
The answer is 16.4; mm
